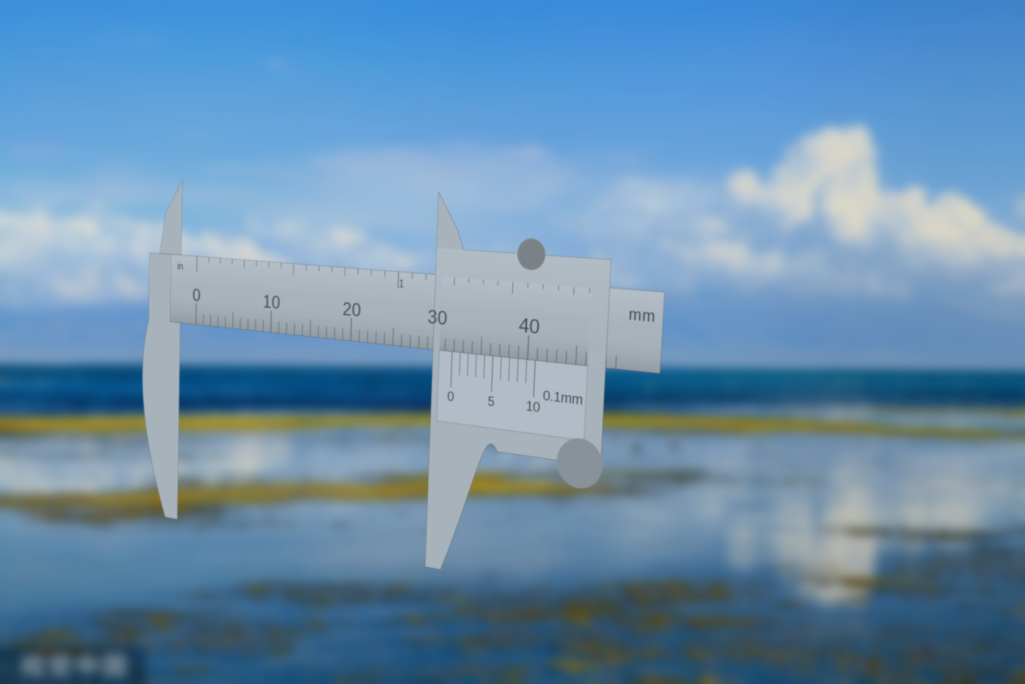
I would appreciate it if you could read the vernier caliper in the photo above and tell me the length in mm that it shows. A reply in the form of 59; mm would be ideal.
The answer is 31.8; mm
